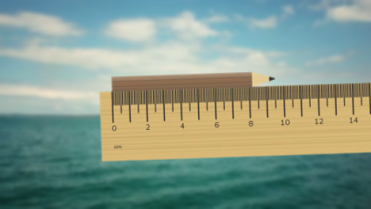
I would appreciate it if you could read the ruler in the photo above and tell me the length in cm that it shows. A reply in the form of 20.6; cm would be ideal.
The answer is 9.5; cm
